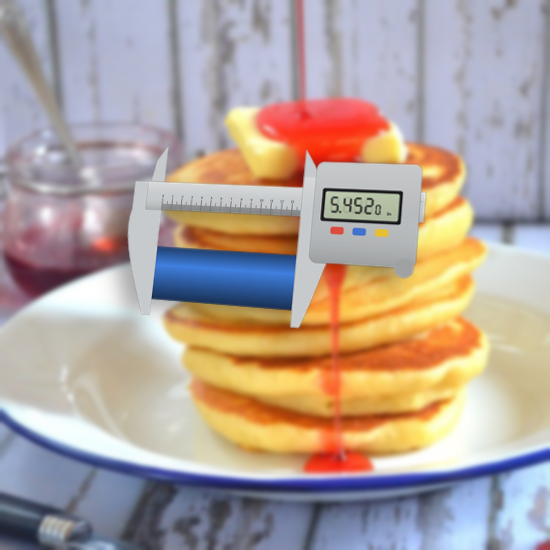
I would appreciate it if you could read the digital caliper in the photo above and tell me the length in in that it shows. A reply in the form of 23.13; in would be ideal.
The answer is 5.4520; in
